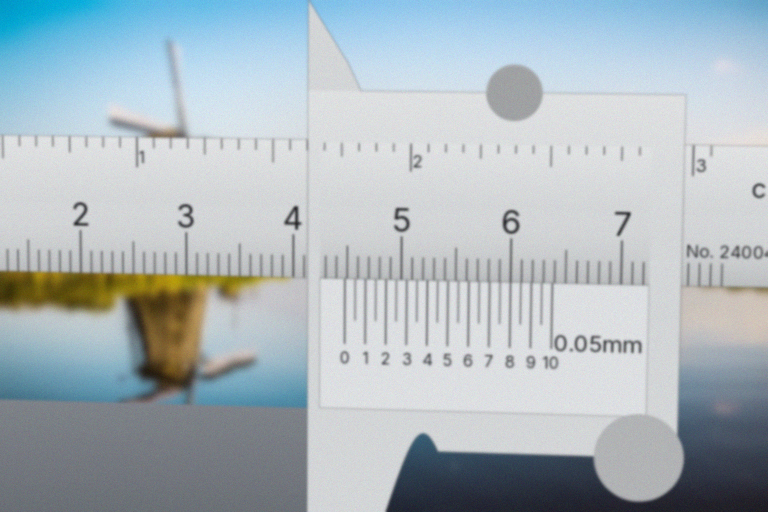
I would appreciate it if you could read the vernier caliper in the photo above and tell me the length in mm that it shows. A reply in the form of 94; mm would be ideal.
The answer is 44.8; mm
